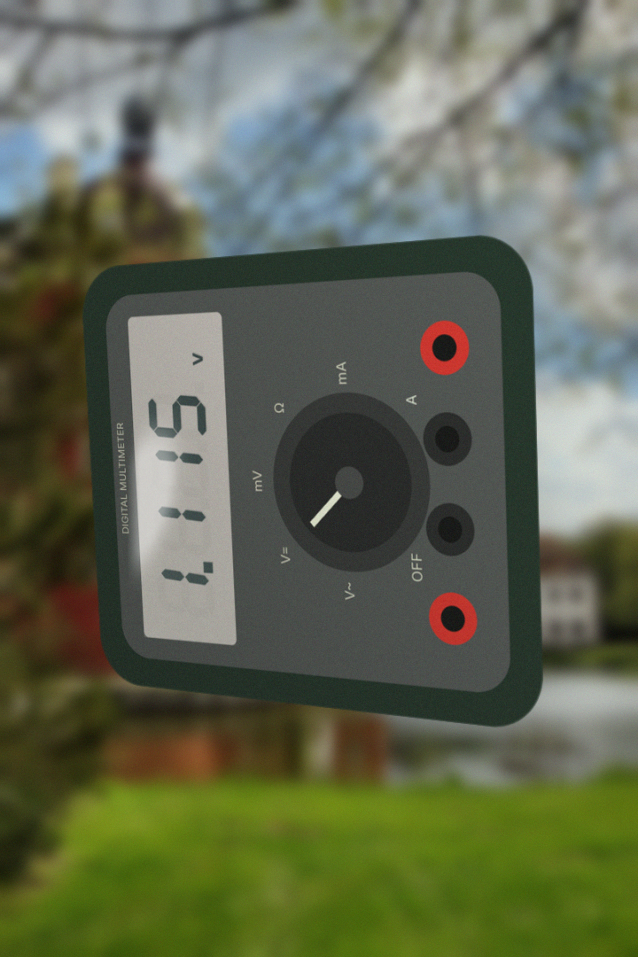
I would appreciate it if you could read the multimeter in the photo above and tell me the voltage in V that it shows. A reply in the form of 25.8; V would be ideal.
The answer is 1.115; V
